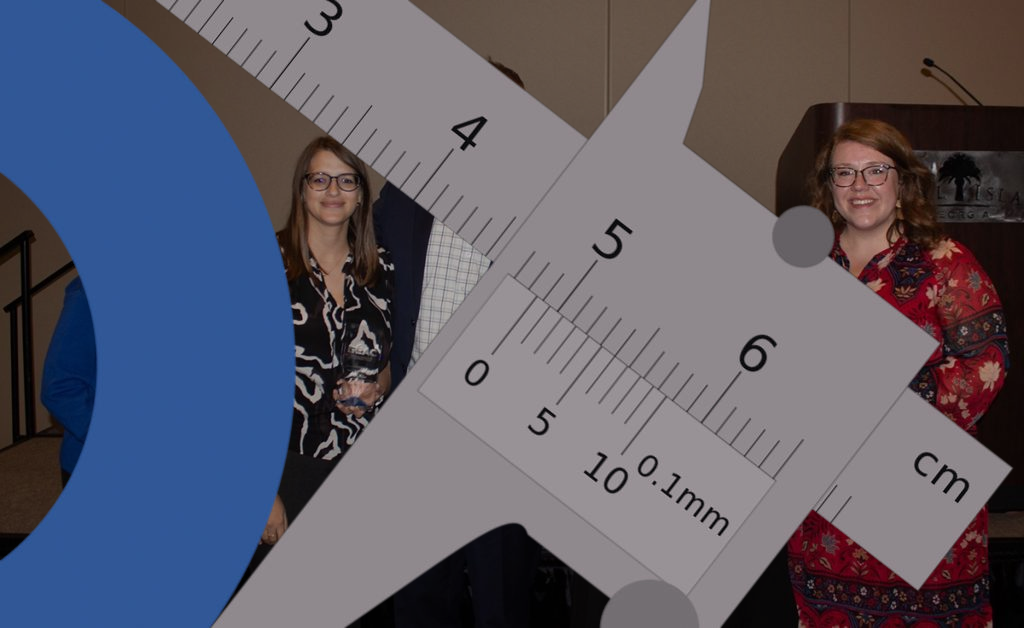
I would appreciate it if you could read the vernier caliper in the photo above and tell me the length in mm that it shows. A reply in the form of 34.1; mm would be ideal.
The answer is 48.6; mm
